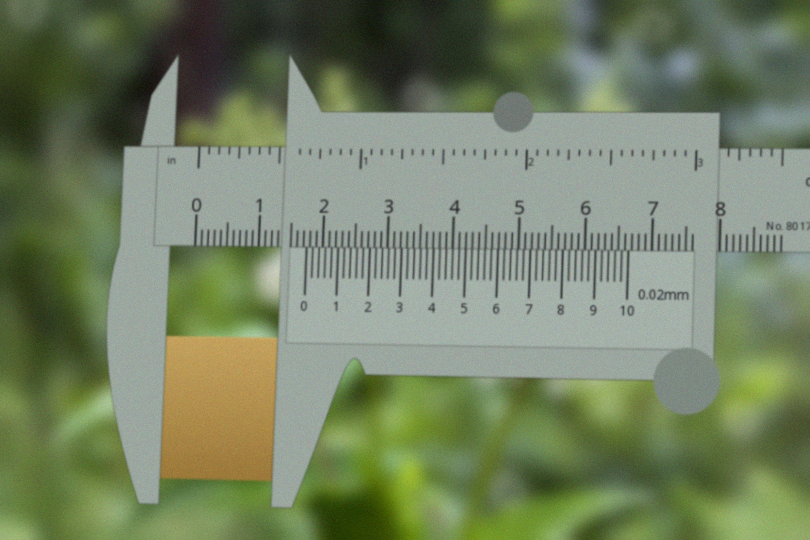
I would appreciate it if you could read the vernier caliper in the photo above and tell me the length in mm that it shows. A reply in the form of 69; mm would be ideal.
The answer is 17.5; mm
